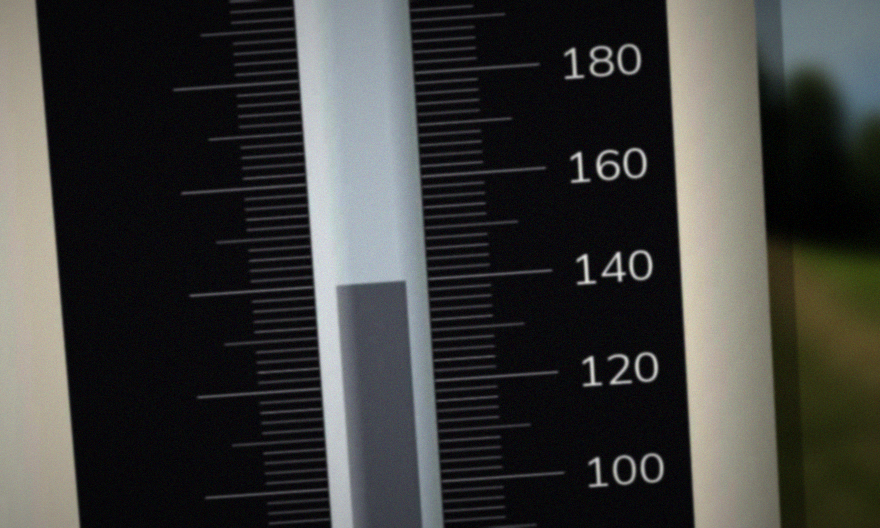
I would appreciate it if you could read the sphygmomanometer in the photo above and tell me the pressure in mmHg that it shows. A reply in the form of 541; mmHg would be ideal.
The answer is 140; mmHg
